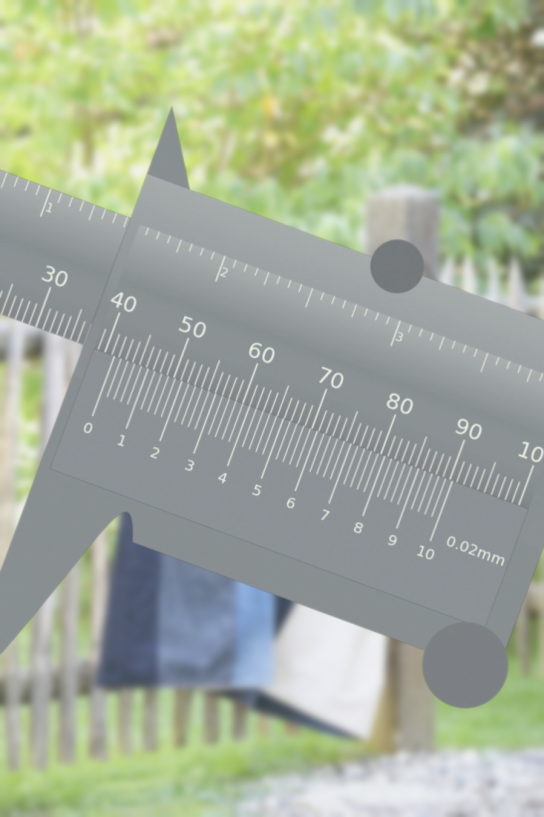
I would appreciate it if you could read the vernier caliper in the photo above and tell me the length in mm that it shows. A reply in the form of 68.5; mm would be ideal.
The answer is 41.4; mm
